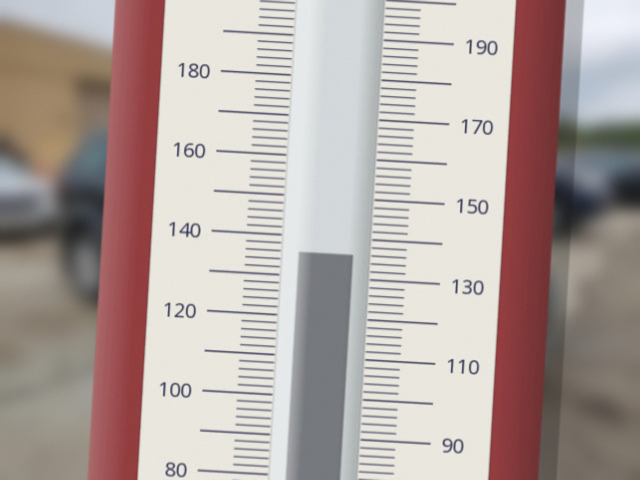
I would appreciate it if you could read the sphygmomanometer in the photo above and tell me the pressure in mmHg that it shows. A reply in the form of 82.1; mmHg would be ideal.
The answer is 136; mmHg
